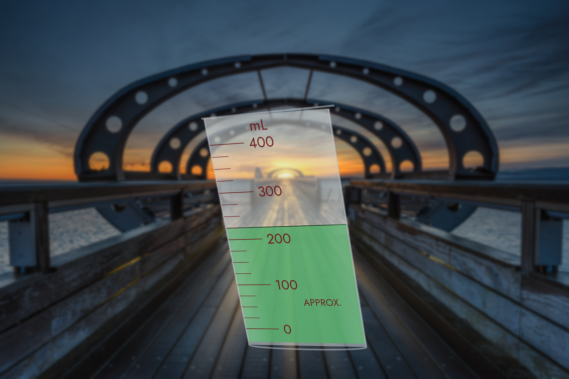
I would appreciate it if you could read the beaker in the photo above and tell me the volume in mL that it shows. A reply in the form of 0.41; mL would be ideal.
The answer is 225; mL
